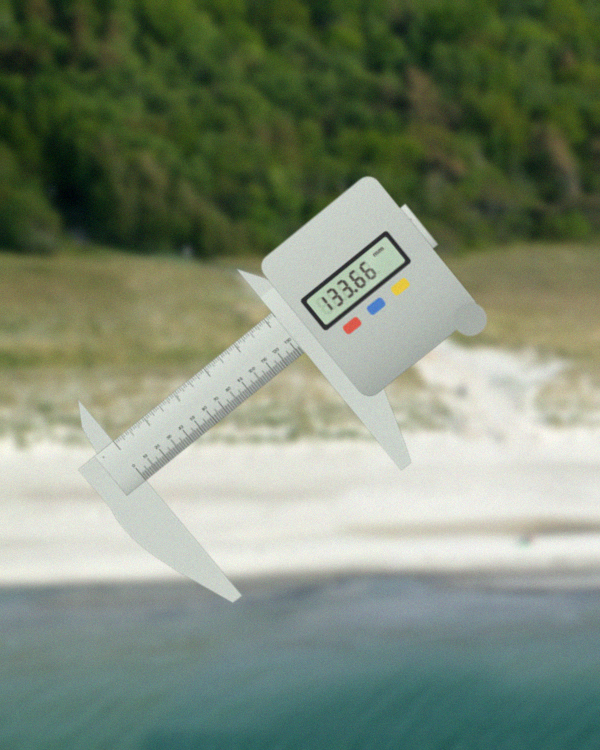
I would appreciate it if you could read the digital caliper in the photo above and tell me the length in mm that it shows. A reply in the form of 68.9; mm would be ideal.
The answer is 133.66; mm
